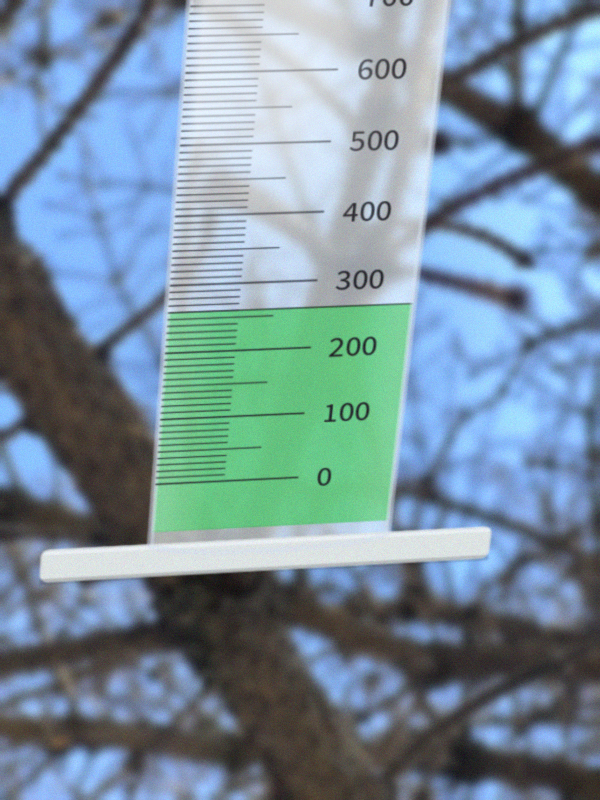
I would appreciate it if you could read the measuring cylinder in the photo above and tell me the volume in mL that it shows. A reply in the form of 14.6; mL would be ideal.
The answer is 260; mL
